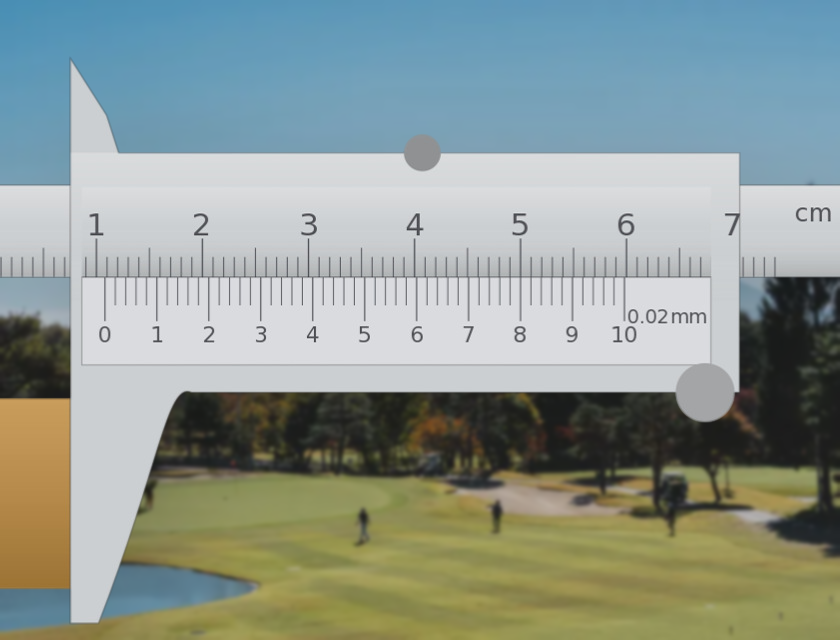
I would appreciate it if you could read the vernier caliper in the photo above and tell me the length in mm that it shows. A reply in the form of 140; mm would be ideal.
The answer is 10.8; mm
